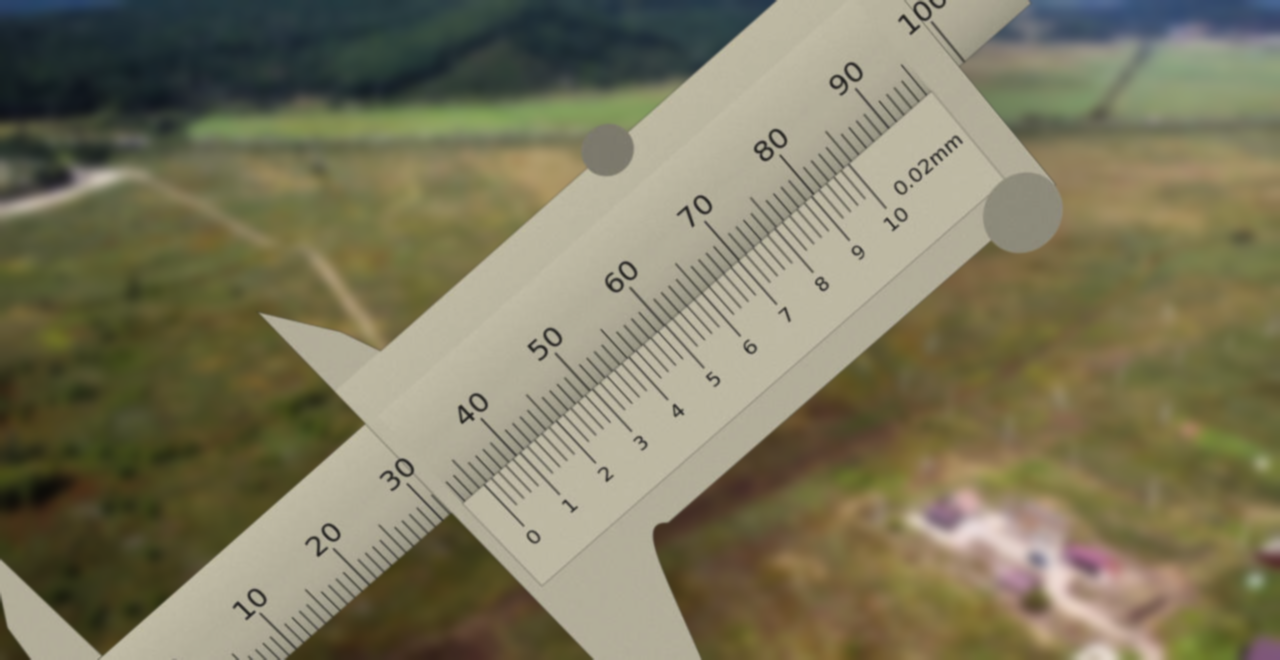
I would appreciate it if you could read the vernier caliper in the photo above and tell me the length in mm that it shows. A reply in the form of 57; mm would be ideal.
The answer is 35.6; mm
